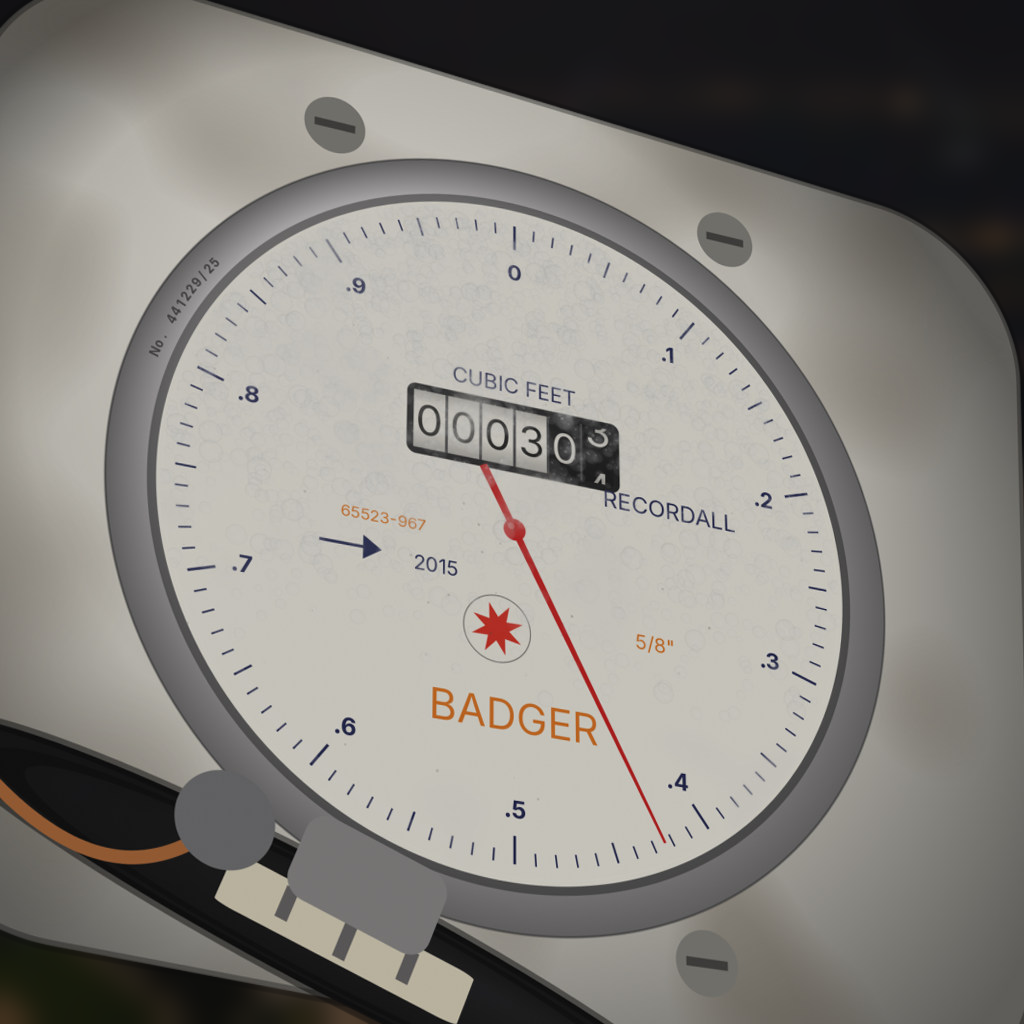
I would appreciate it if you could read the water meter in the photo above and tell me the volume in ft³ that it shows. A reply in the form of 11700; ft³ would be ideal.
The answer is 303.42; ft³
